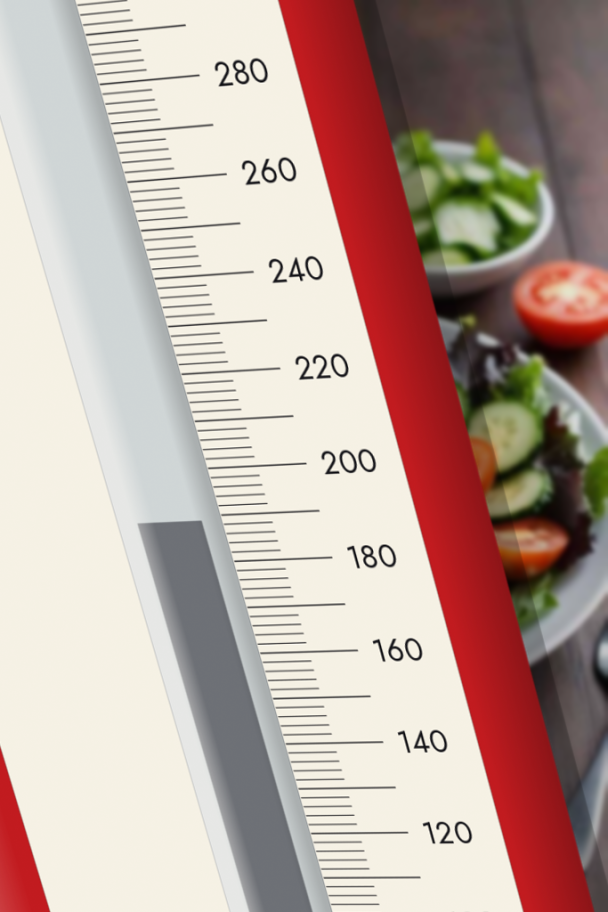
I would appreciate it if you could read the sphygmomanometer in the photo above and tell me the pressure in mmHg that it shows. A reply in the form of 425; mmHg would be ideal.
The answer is 189; mmHg
